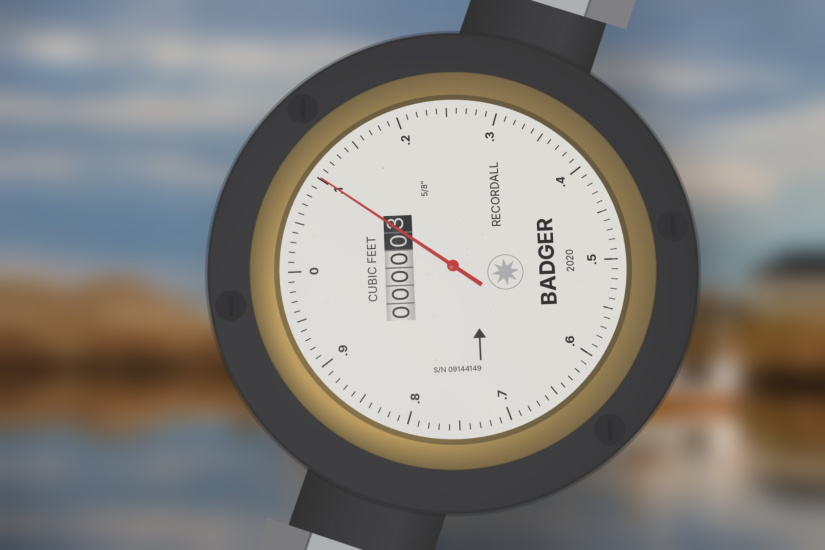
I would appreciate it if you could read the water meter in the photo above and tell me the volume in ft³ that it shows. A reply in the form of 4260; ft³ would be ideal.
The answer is 3.10; ft³
